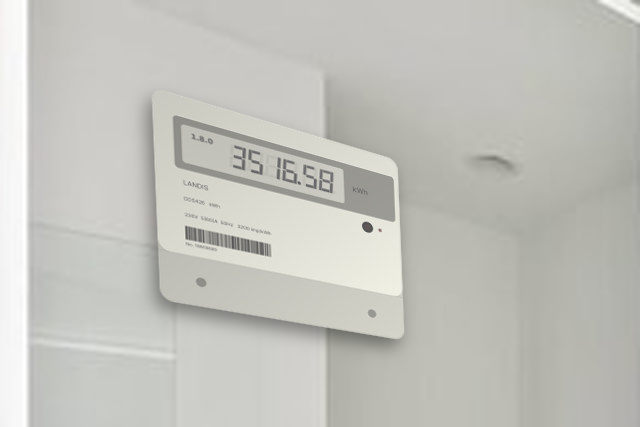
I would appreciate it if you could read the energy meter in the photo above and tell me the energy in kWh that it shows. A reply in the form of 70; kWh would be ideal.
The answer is 3516.58; kWh
